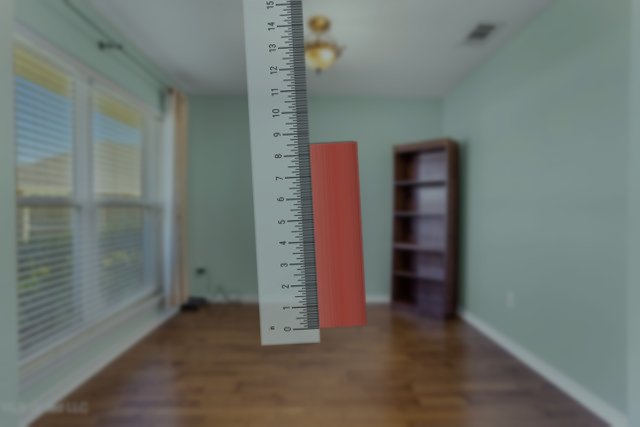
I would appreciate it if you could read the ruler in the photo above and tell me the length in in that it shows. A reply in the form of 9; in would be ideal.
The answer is 8.5; in
